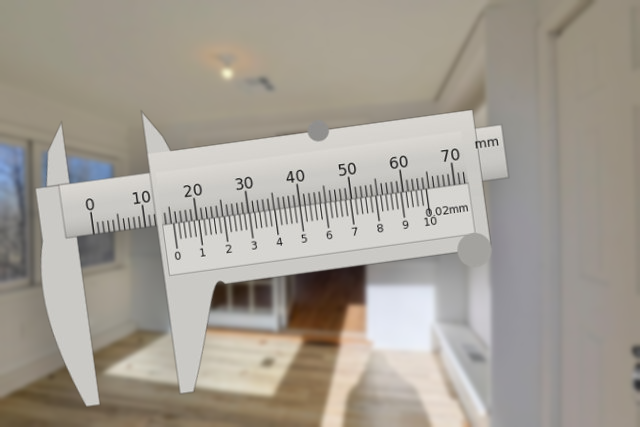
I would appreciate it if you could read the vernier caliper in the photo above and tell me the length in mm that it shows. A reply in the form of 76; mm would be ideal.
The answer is 15.5; mm
